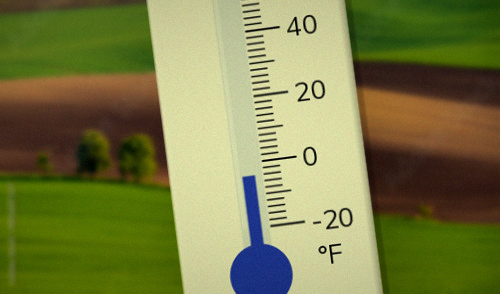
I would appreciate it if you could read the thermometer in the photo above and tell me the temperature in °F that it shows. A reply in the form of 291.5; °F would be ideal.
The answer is -4; °F
